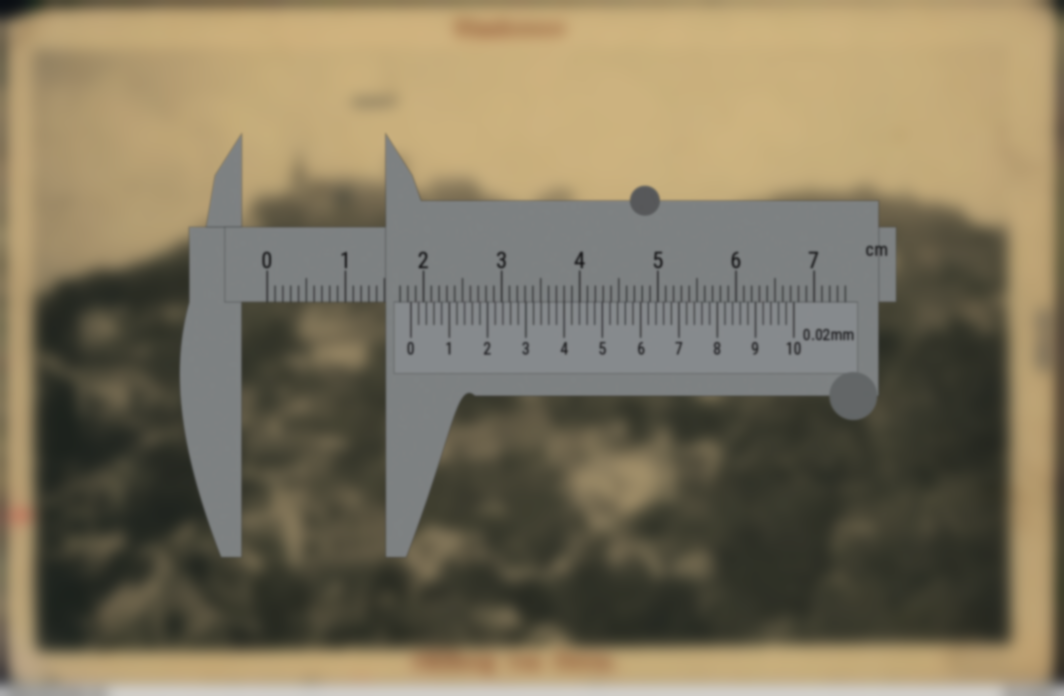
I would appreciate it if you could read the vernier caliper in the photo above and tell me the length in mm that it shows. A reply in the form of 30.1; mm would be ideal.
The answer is 18.4; mm
